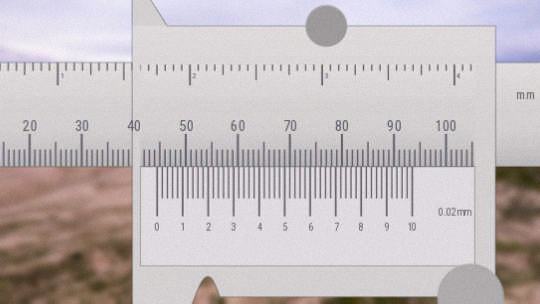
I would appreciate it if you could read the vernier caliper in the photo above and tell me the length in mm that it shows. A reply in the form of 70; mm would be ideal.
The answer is 44.5; mm
